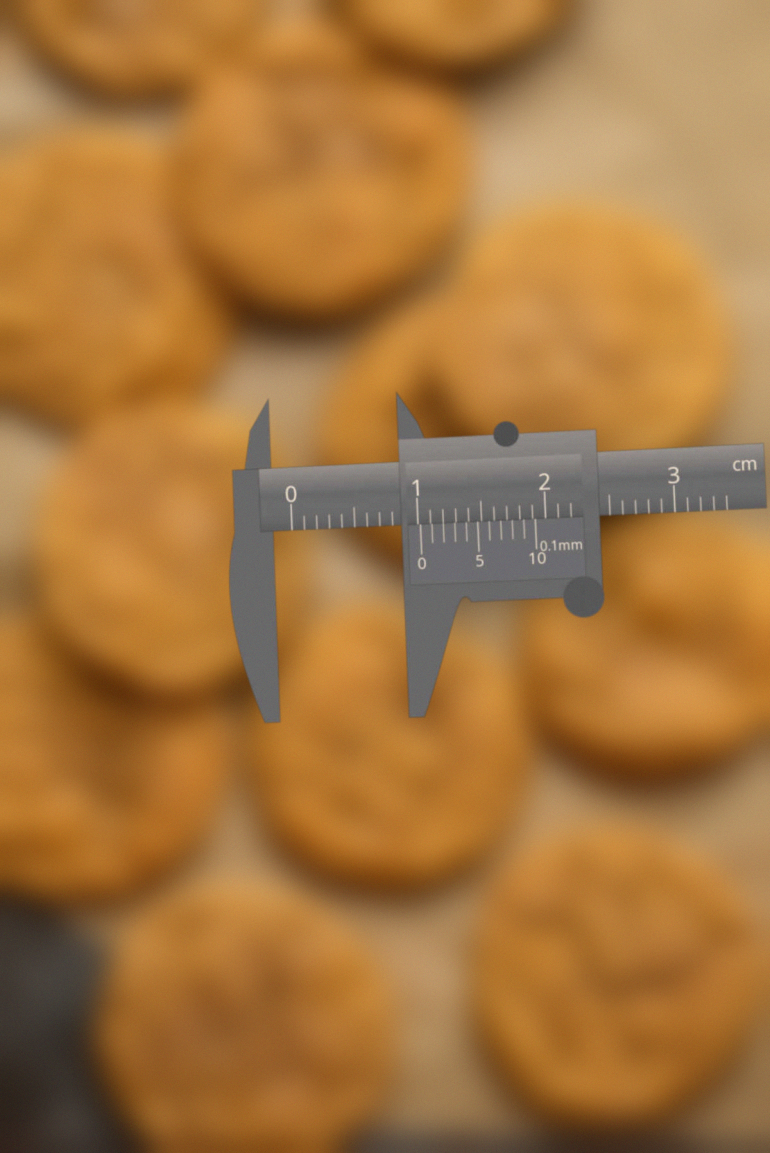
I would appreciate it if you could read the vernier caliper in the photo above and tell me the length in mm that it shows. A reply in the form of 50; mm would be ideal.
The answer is 10.2; mm
